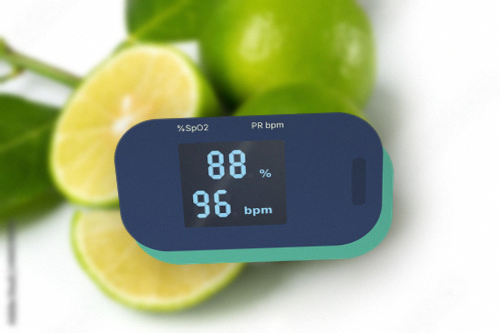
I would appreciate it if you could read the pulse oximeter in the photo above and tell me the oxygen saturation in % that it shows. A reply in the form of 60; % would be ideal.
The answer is 88; %
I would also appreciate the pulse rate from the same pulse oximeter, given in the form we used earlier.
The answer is 96; bpm
